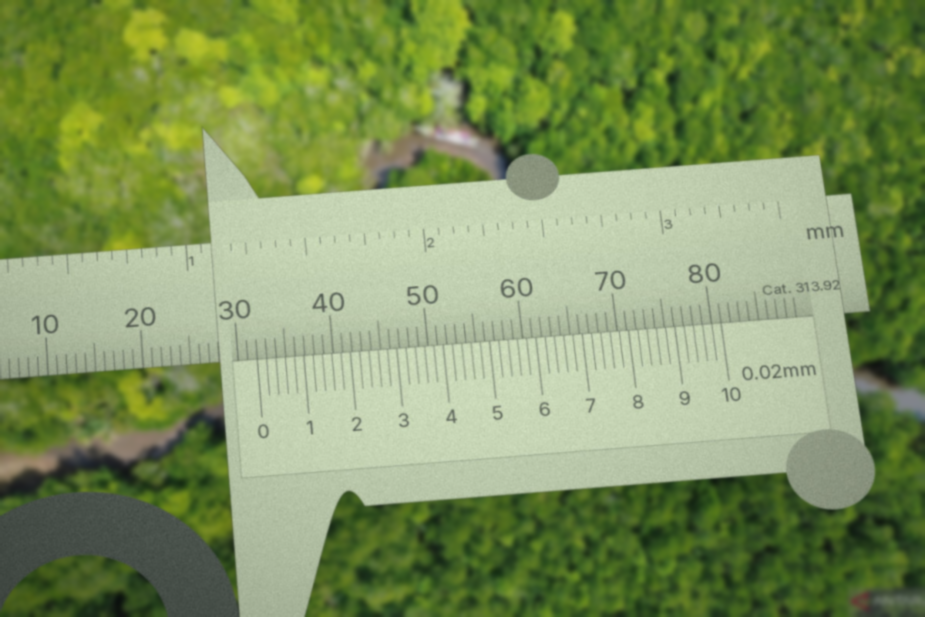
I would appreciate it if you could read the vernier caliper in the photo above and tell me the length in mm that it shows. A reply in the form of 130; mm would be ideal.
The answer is 32.0; mm
